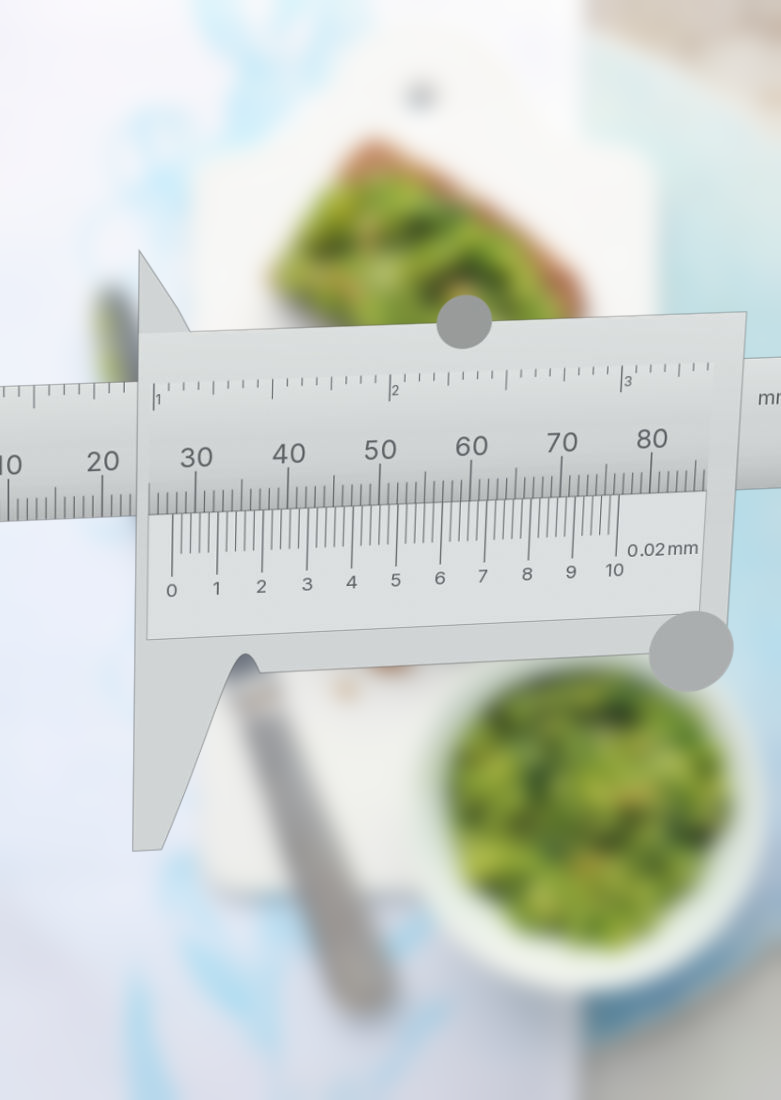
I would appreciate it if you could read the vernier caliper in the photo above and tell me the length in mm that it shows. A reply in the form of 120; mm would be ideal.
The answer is 27.6; mm
